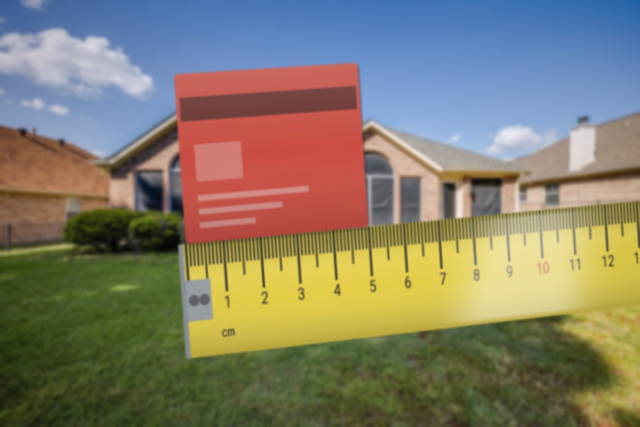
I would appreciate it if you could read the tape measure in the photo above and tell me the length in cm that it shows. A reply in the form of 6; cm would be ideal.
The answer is 5; cm
